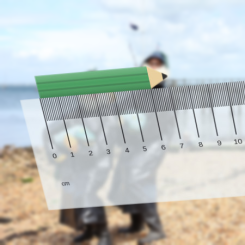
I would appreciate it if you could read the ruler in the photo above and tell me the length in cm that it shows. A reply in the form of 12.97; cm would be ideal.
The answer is 7; cm
